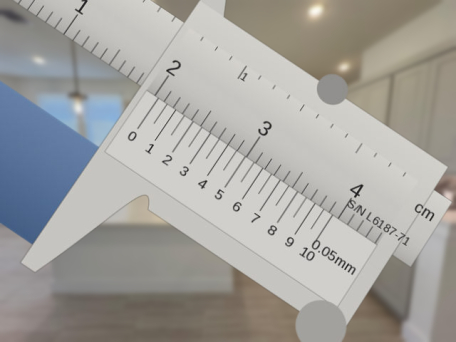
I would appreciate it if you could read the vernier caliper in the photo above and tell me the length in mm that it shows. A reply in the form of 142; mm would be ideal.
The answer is 20.4; mm
